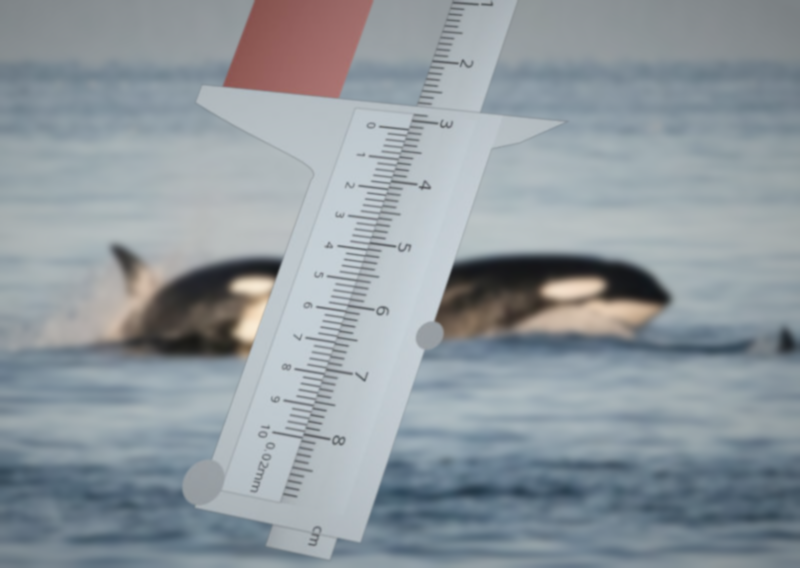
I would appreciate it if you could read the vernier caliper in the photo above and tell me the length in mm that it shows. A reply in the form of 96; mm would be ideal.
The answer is 31.5; mm
